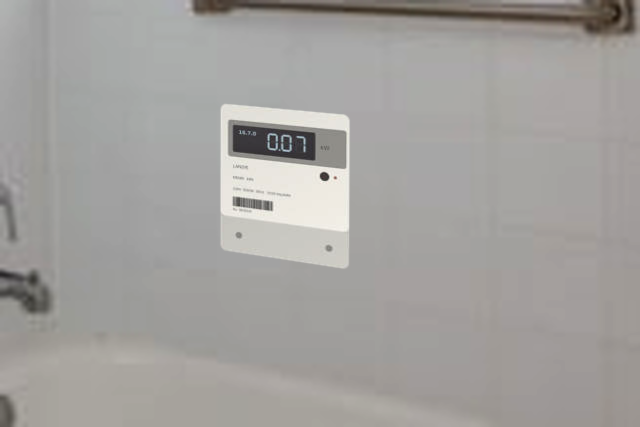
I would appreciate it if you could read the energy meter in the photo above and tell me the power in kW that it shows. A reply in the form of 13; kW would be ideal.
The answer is 0.07; kW
